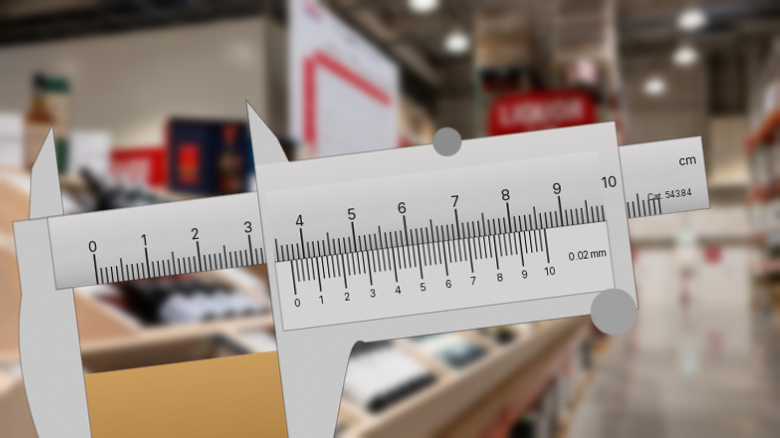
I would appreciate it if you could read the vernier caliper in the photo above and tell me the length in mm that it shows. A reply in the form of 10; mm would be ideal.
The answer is 37.5; mm
